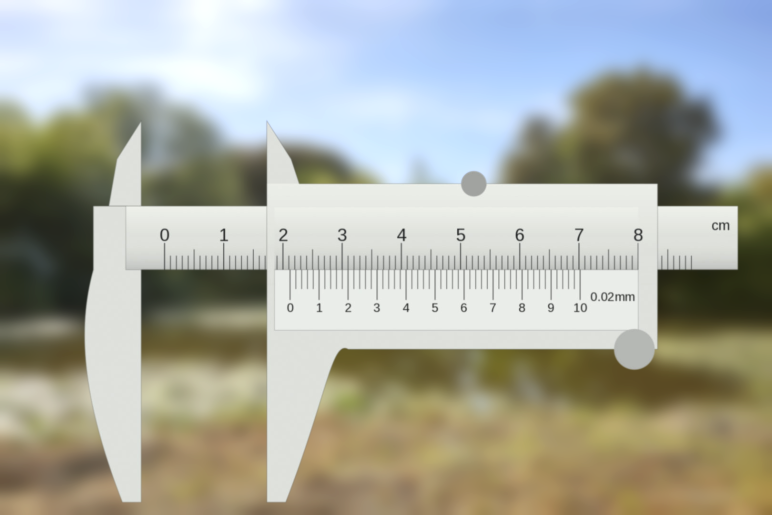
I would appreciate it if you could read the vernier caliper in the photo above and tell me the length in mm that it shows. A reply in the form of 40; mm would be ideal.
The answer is 21.2; mm
